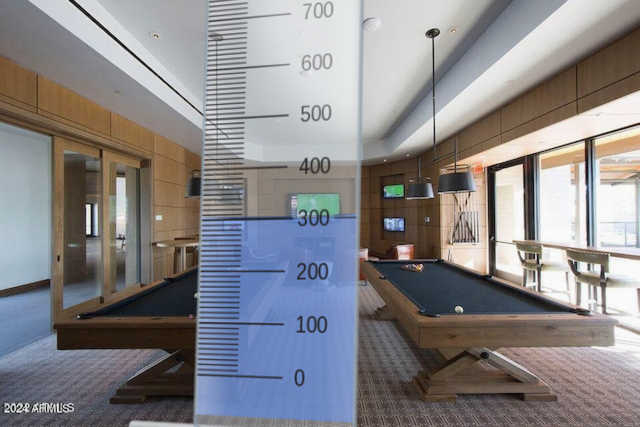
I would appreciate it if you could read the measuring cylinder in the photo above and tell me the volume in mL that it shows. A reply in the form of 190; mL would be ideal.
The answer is 300; mL
